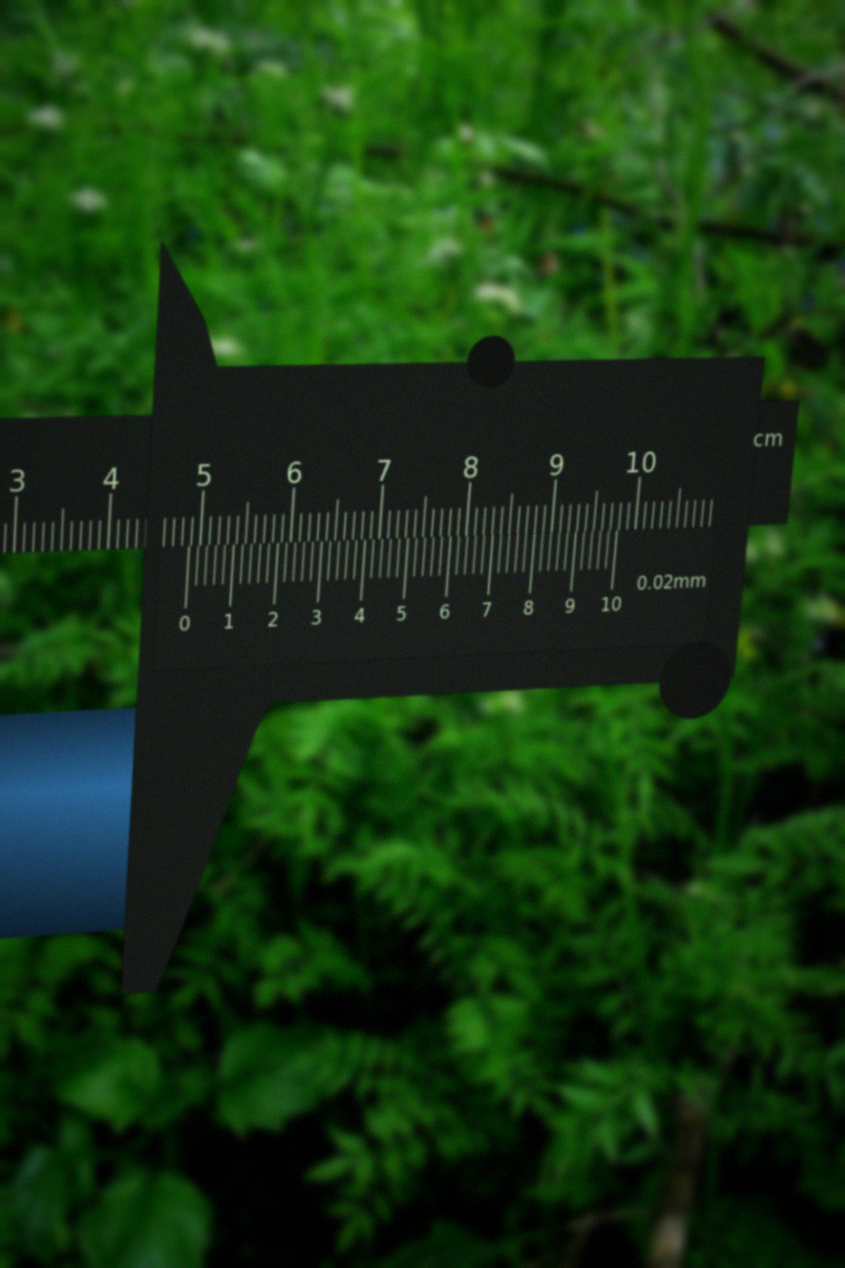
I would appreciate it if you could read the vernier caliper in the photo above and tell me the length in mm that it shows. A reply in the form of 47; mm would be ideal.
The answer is 48.8; mm
